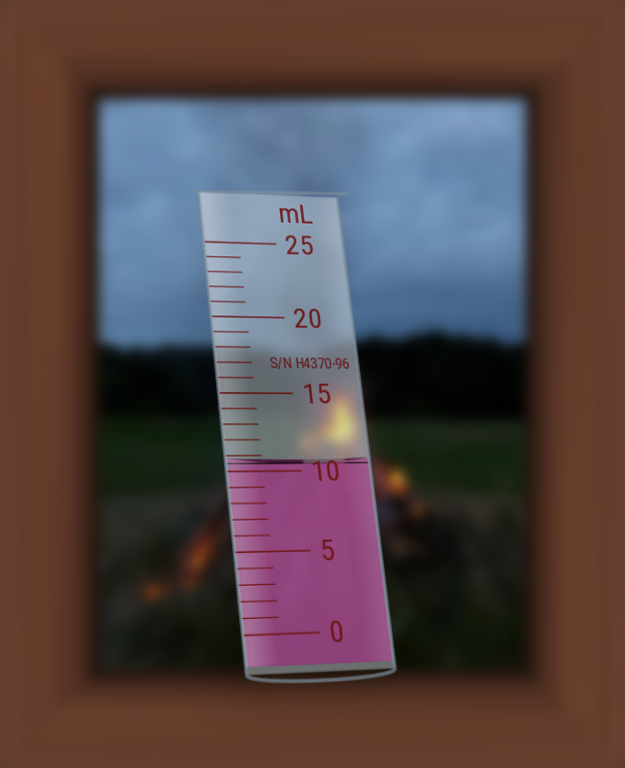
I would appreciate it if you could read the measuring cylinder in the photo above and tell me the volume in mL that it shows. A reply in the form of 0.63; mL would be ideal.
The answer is 10.5; mL
